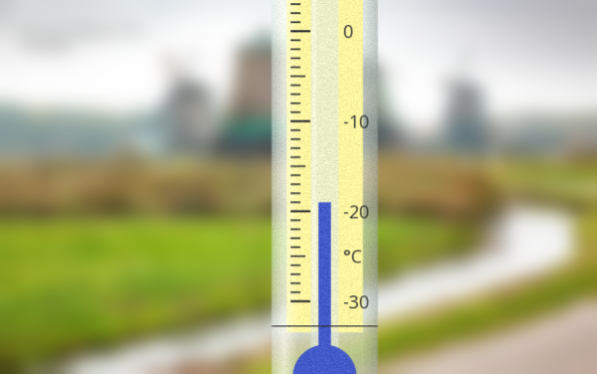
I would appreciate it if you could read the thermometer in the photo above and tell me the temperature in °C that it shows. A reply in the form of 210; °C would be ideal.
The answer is -19; °C
